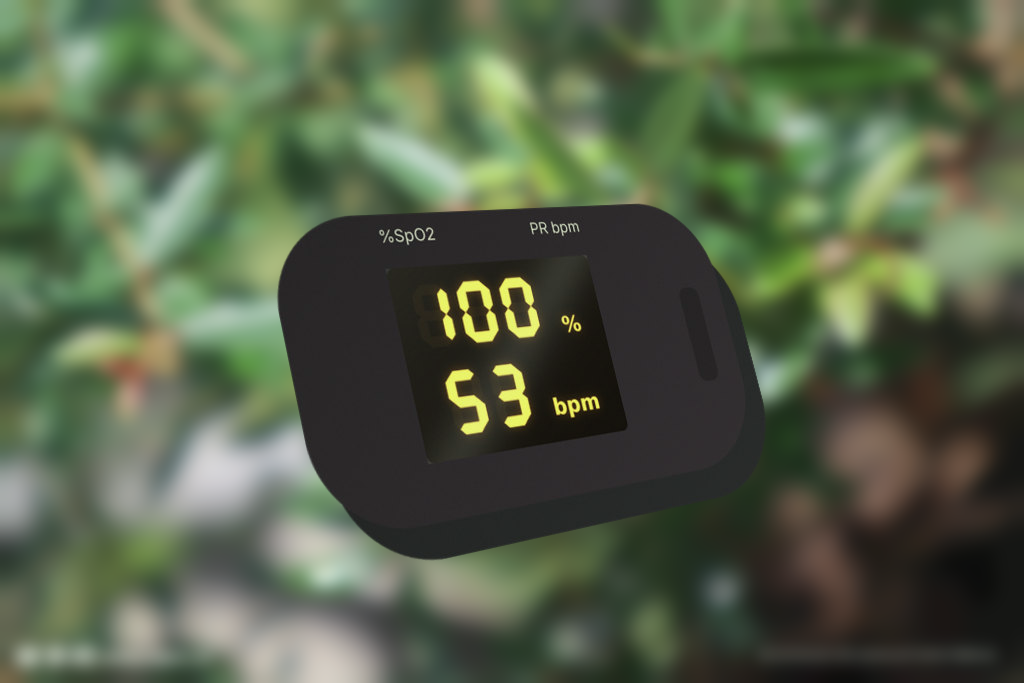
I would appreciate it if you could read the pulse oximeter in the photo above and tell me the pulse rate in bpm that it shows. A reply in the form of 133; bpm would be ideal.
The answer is 53; bpm
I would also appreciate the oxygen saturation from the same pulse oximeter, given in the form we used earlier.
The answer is 100; %
